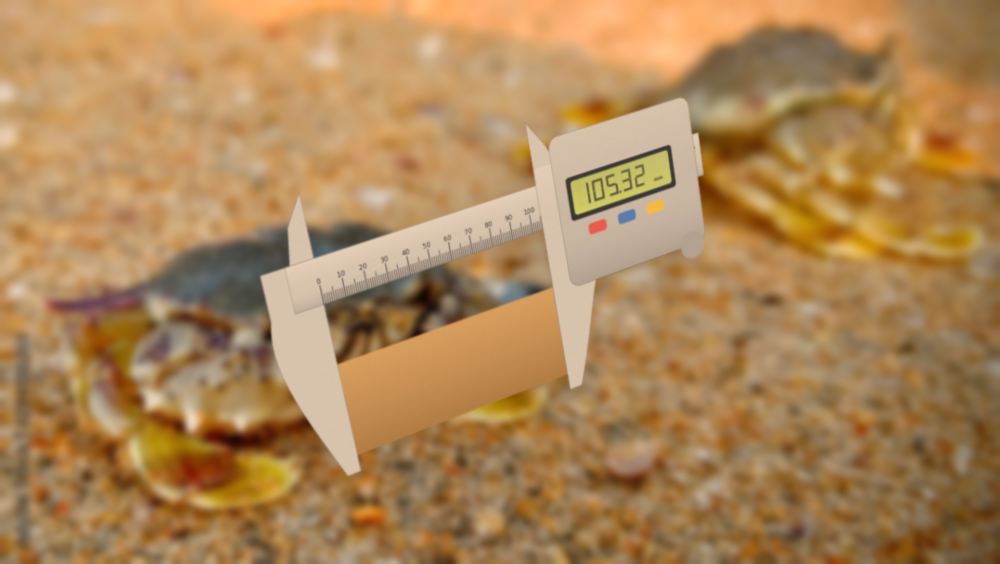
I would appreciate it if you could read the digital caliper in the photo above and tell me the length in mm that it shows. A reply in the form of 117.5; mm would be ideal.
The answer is 105.32; mm
